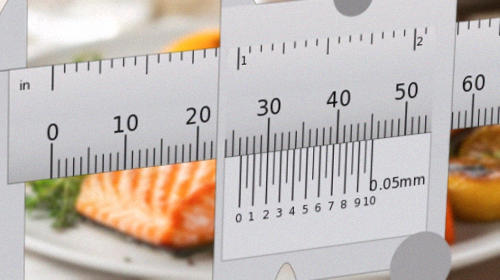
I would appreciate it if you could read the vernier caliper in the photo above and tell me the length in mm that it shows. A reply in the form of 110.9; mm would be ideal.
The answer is 26.2; mm
